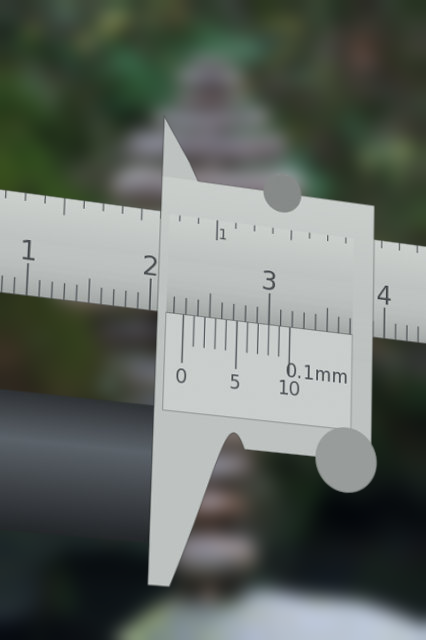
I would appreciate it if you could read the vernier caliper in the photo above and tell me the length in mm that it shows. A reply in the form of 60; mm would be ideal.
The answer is 22.8; mm
